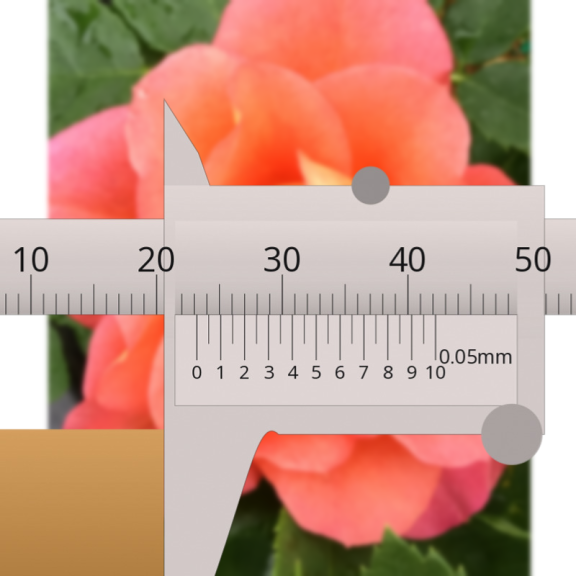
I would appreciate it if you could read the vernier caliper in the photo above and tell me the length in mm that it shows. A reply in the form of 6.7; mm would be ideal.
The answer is 23.2; mm
